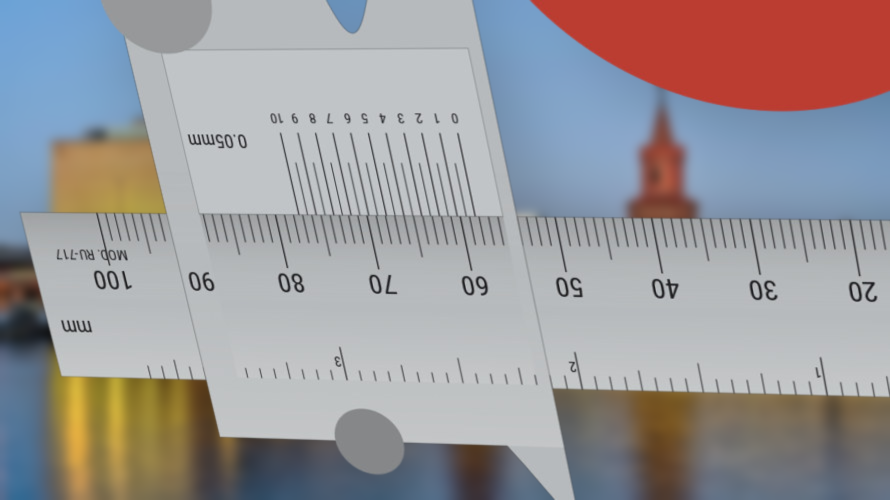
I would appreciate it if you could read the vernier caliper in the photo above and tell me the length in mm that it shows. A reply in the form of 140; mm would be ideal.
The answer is 58.4; mm
